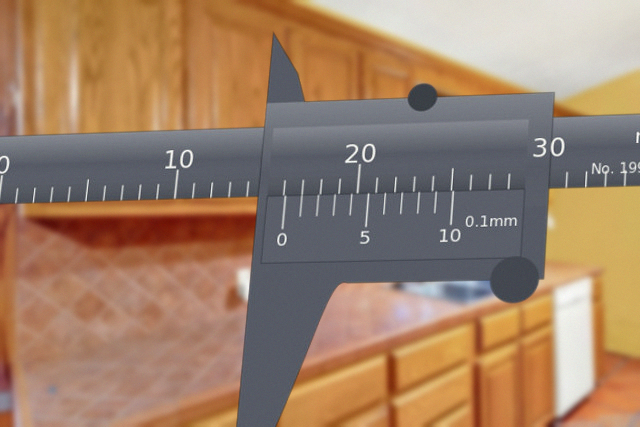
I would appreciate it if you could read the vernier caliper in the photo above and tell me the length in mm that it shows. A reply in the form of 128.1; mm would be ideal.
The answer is 16.1; mm
